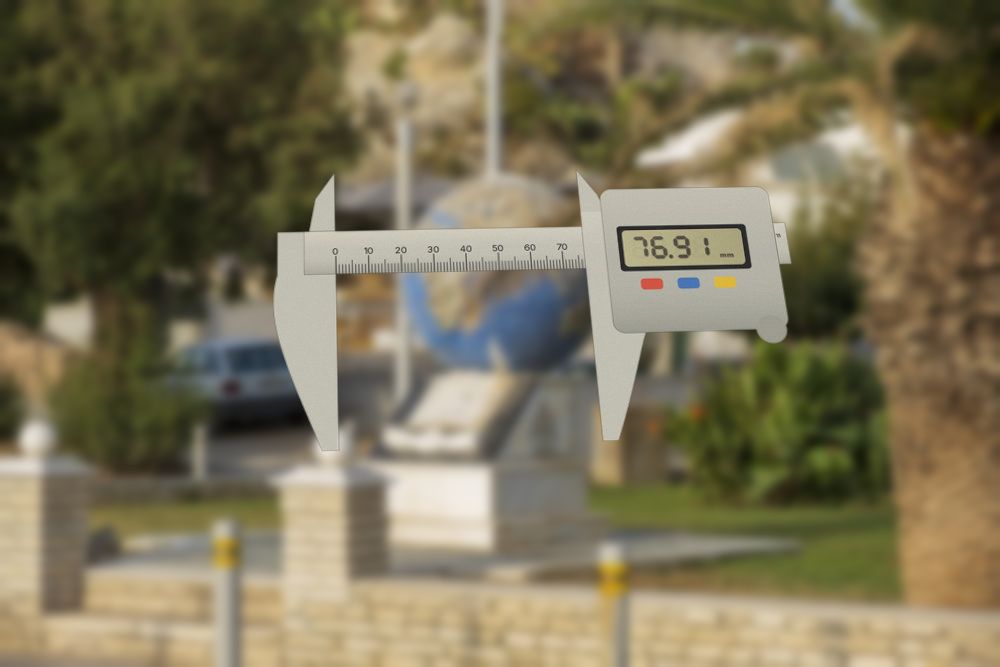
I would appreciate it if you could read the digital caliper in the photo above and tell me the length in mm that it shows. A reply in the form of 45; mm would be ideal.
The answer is 76.91; mm
